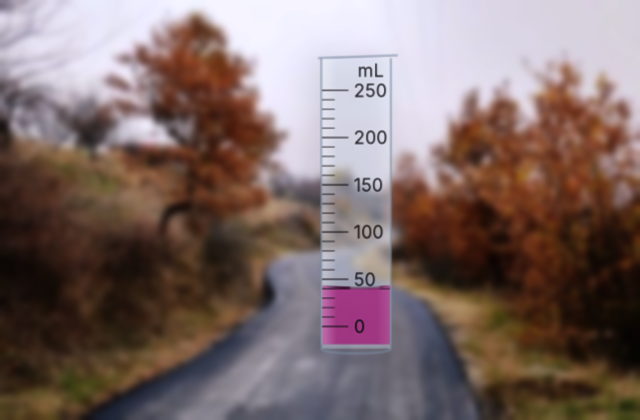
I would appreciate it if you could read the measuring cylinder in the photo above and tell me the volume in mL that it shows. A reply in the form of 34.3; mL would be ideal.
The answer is 40; mL
